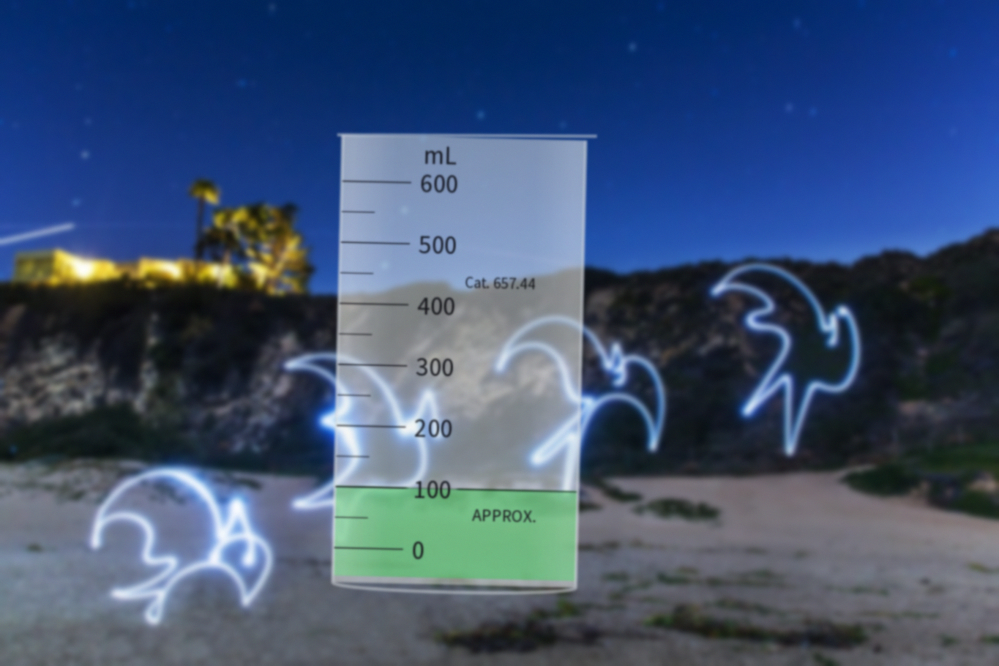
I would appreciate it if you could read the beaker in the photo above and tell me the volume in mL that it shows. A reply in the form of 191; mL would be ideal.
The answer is 100; mL
